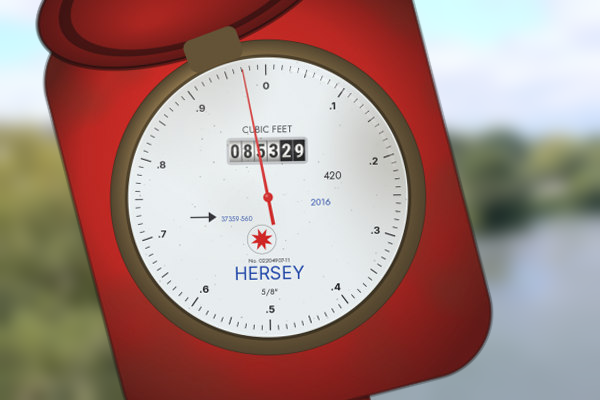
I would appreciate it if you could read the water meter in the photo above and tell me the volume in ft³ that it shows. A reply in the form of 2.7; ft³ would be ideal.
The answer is 85328.97; ft³
